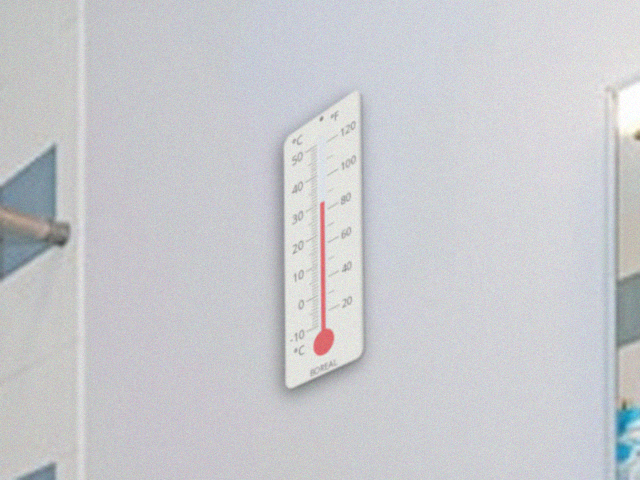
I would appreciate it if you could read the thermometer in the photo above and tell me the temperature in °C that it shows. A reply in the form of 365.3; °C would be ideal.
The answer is 30; °C
